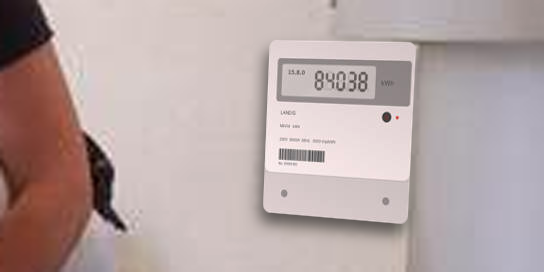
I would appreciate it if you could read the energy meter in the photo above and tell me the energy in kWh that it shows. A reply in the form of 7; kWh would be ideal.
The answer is 84038; kWh
